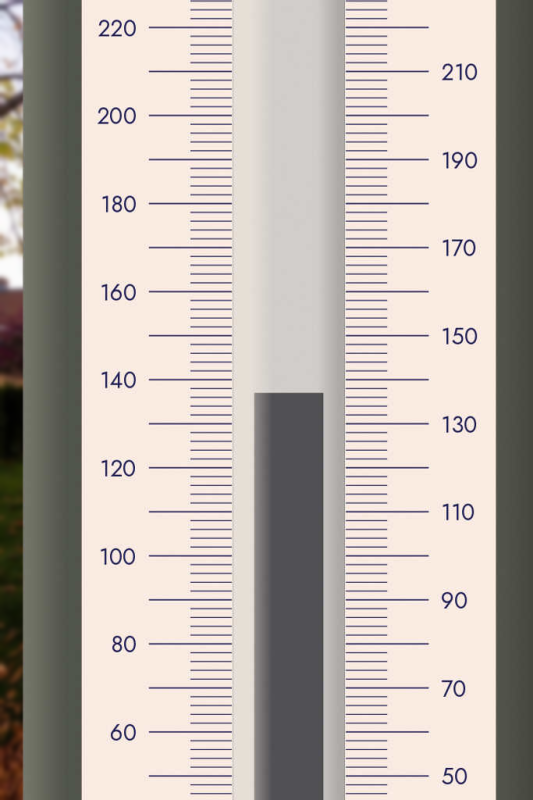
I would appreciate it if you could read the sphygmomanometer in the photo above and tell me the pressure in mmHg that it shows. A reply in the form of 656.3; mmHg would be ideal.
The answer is 137; mmHg
